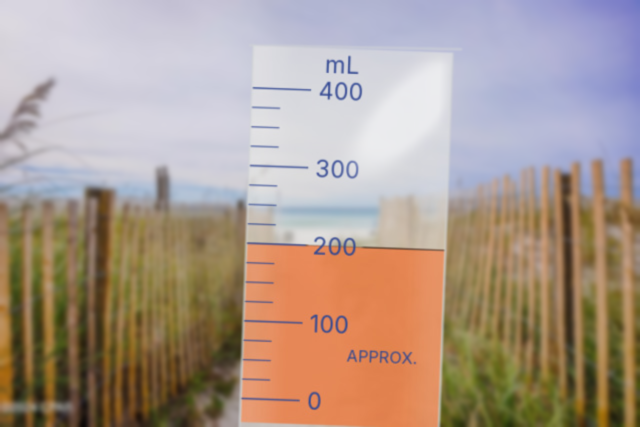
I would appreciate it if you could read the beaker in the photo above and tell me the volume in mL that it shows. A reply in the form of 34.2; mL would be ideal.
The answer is 200; mL
